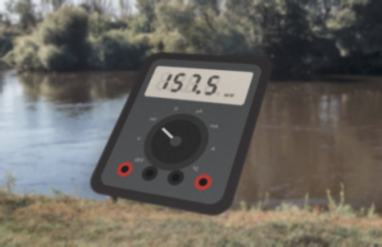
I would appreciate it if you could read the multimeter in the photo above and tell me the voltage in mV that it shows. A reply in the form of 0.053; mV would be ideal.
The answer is 157.5; mV
